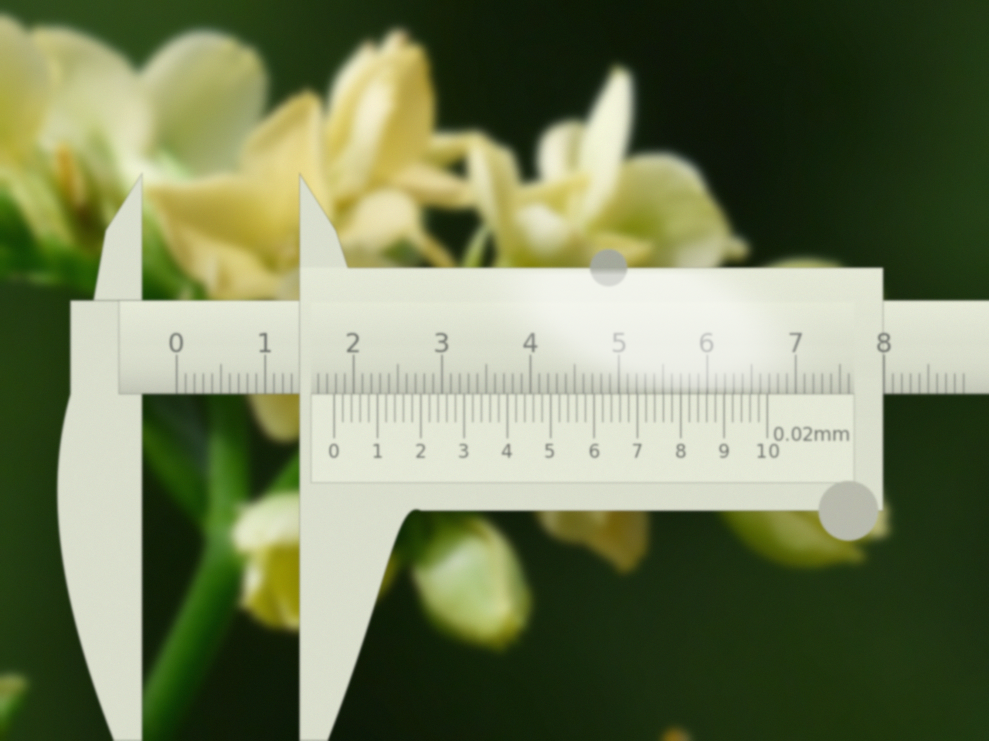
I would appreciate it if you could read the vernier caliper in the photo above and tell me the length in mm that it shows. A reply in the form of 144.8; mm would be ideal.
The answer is 17.8; mm
